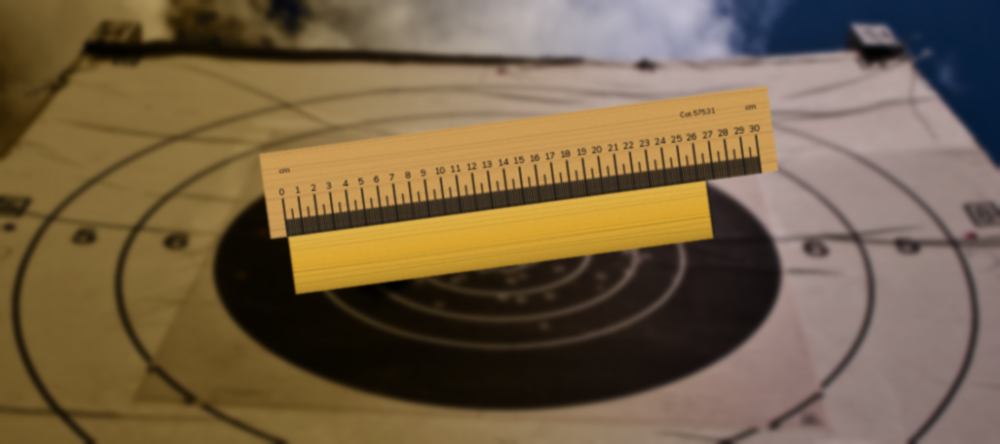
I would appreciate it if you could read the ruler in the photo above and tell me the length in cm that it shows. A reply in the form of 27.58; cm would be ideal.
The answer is 26.5; cm
